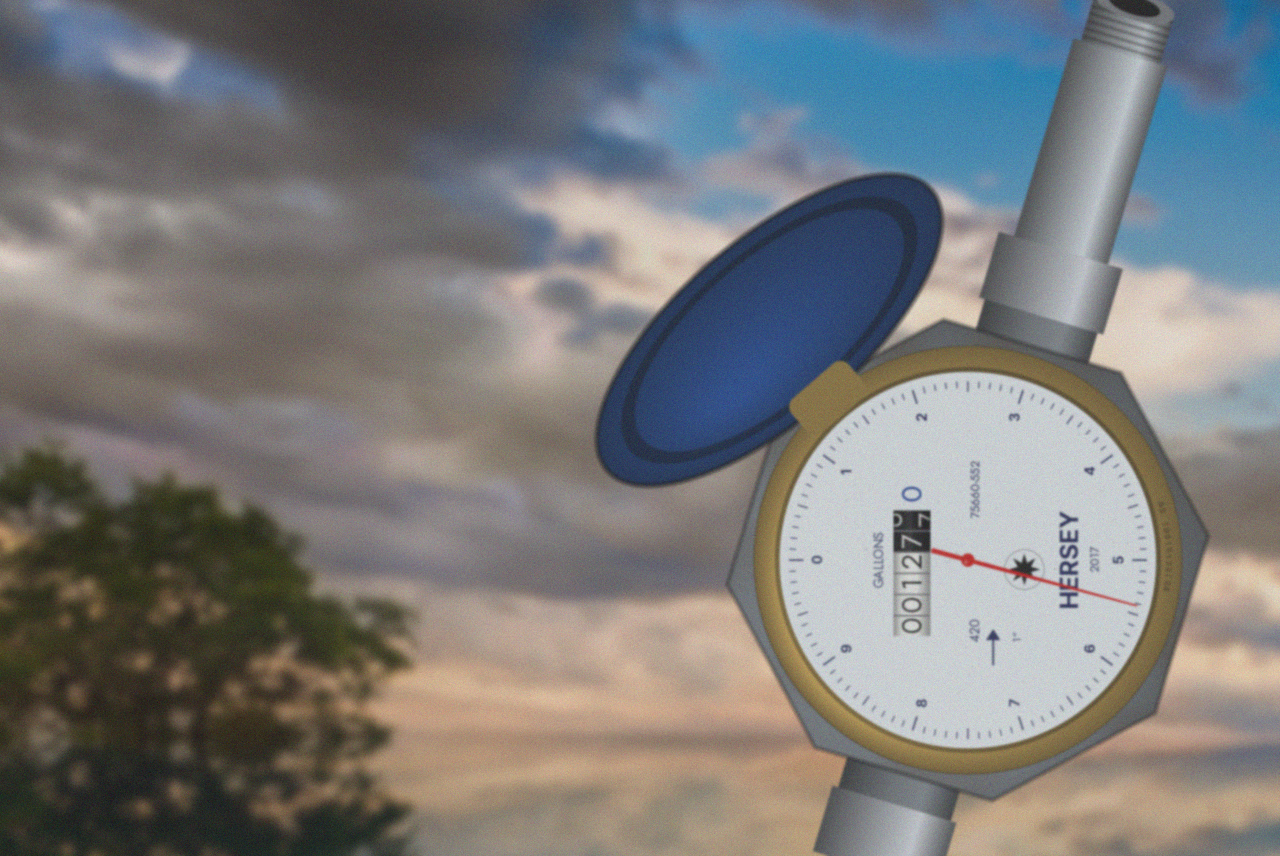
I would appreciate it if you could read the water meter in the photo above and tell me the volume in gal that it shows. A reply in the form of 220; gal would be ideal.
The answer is 12765.4; gal
